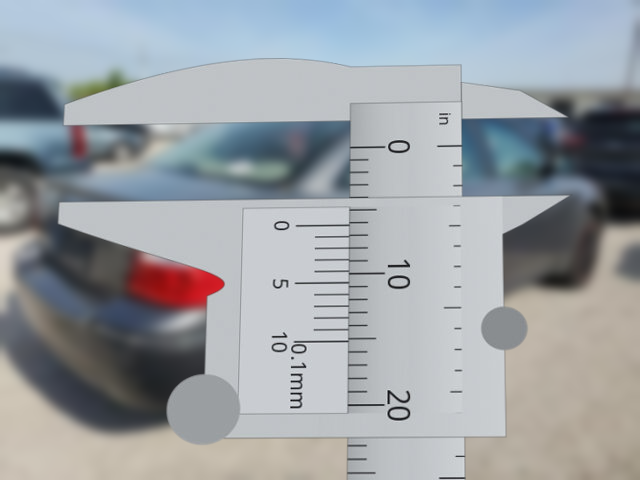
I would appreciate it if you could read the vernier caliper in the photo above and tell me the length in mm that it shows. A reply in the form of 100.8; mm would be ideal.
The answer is 6.2; mm
